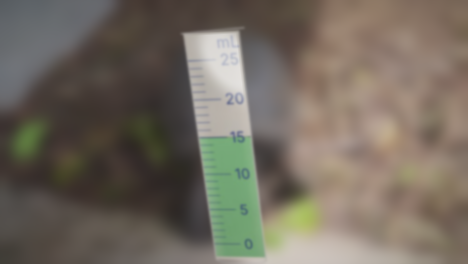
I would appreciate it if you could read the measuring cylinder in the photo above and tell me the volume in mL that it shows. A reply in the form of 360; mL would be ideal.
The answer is 15; mL
